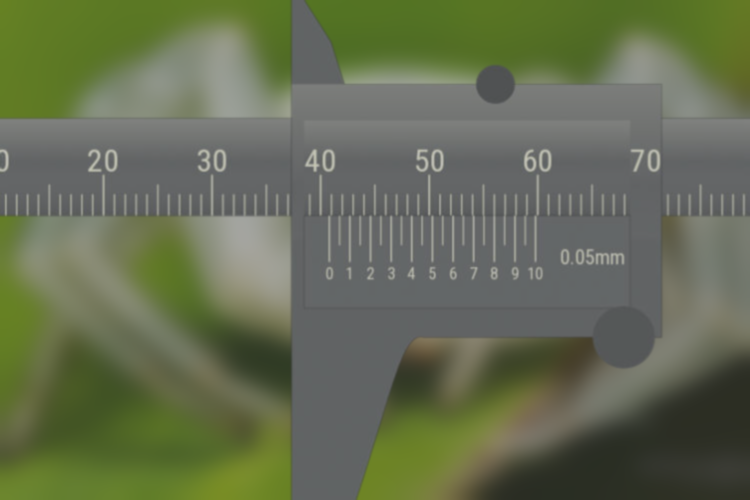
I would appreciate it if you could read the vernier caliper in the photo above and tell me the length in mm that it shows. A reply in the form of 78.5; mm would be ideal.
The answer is 40.8; mm
